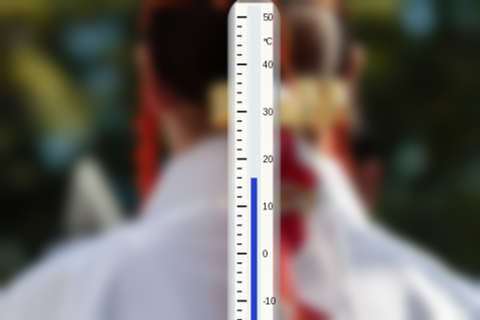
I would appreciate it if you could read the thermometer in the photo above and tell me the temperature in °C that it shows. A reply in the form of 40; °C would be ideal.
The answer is 16; °C
